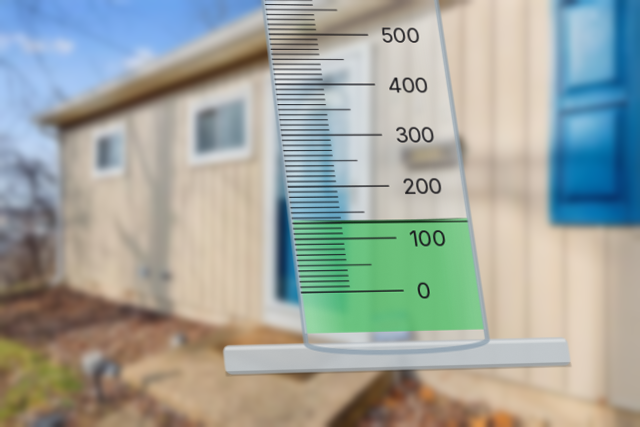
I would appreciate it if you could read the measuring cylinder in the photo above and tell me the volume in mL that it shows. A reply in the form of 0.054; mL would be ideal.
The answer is 130; mL
